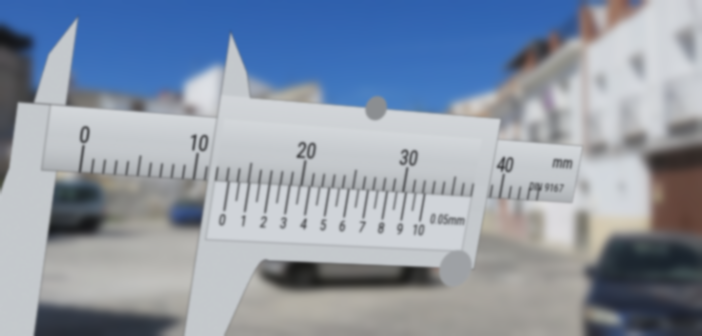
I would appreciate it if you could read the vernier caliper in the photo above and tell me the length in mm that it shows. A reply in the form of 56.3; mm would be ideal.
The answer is 13.2; mm
